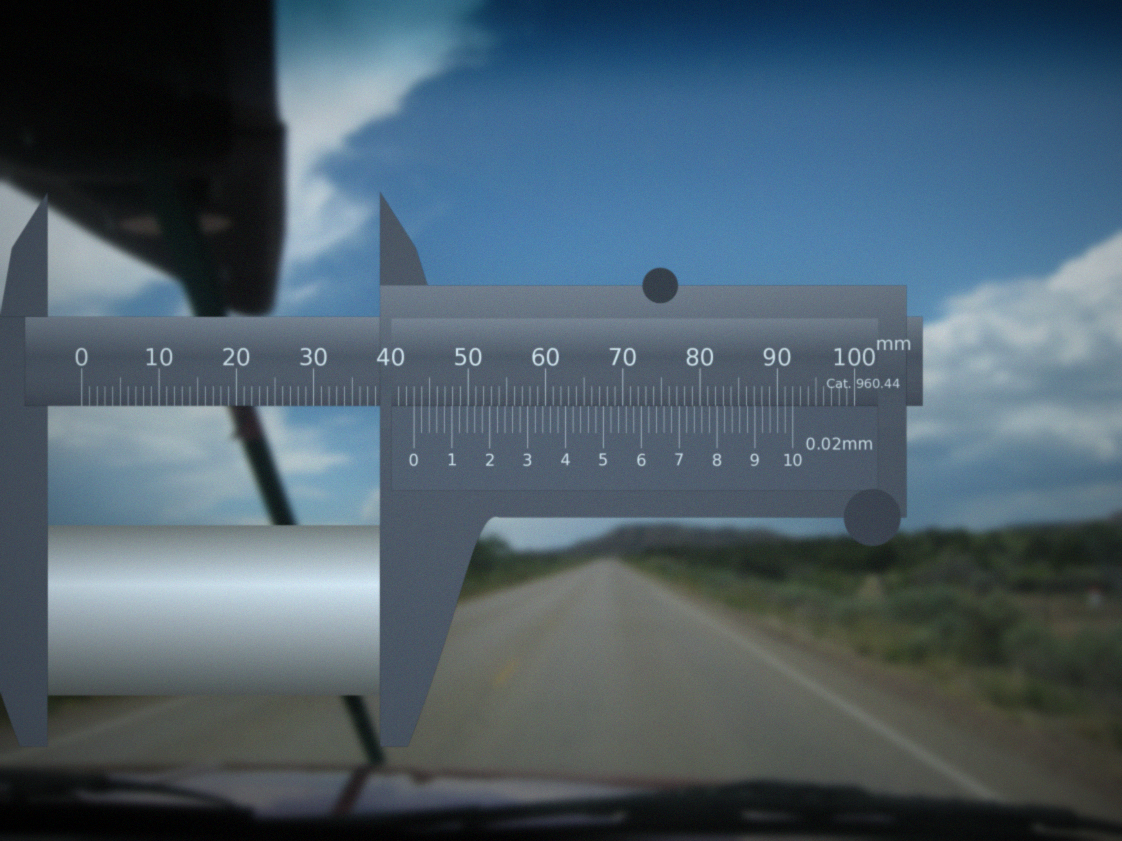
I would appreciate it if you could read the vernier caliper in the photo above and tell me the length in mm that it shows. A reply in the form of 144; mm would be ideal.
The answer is 43.0; mm
